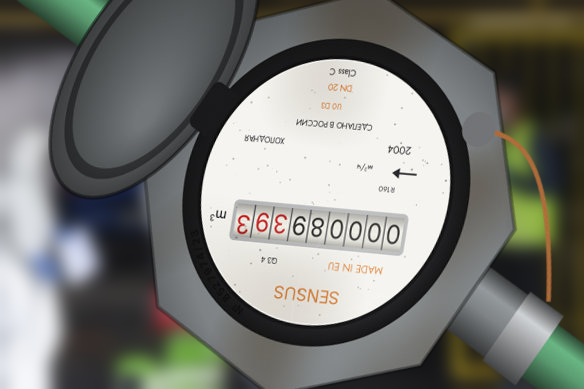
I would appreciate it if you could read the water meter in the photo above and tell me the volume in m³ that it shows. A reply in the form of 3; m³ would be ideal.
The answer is 89.393; m³
